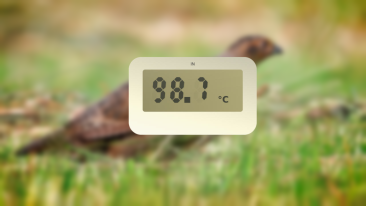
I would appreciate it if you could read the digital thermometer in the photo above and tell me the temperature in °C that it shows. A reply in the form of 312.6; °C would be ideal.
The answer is 98.7; °C
